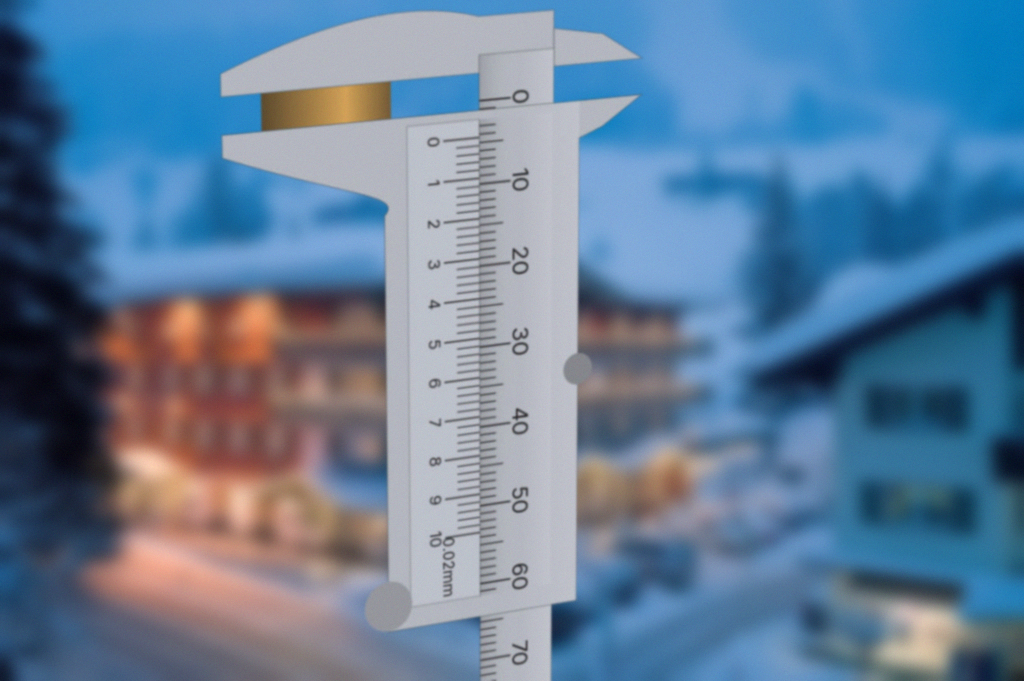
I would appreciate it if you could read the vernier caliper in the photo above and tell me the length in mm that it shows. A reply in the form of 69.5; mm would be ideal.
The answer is 4.4; mm
